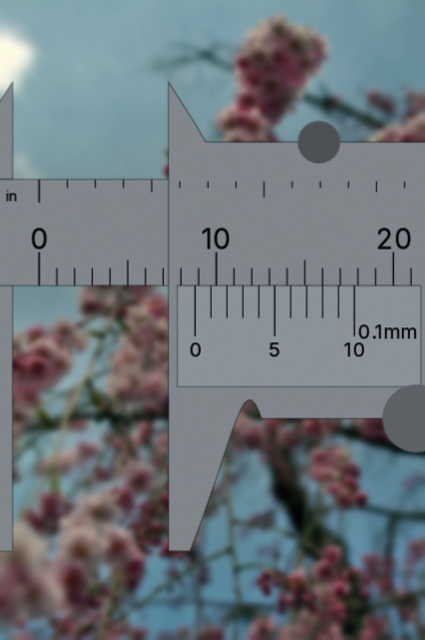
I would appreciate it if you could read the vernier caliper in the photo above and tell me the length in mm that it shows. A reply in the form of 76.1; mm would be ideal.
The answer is 8.8; mm
